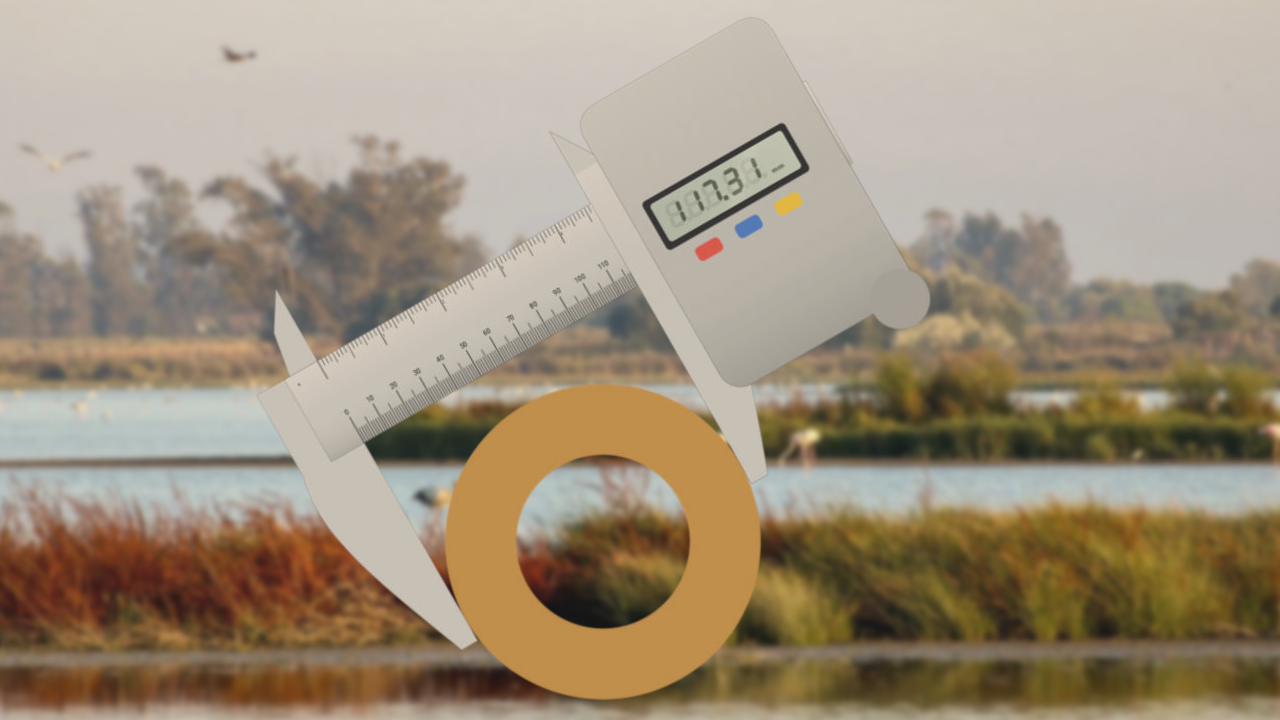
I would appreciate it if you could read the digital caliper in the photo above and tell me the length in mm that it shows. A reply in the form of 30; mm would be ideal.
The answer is 117.31; mm
